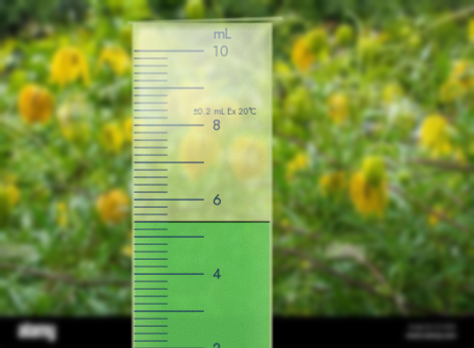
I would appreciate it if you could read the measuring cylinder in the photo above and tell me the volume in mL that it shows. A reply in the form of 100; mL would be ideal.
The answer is 5.4; mL
